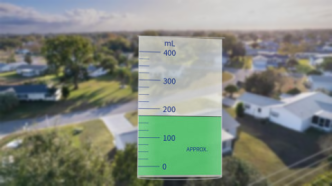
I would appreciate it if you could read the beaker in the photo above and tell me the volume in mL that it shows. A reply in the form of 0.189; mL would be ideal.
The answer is 175; mL
